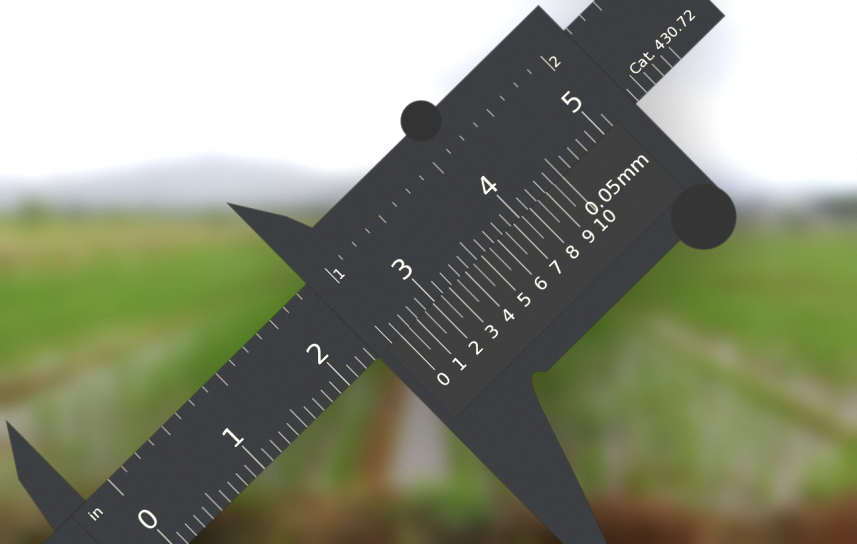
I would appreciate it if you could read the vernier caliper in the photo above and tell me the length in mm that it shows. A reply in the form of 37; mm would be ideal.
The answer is 26.0; mm
